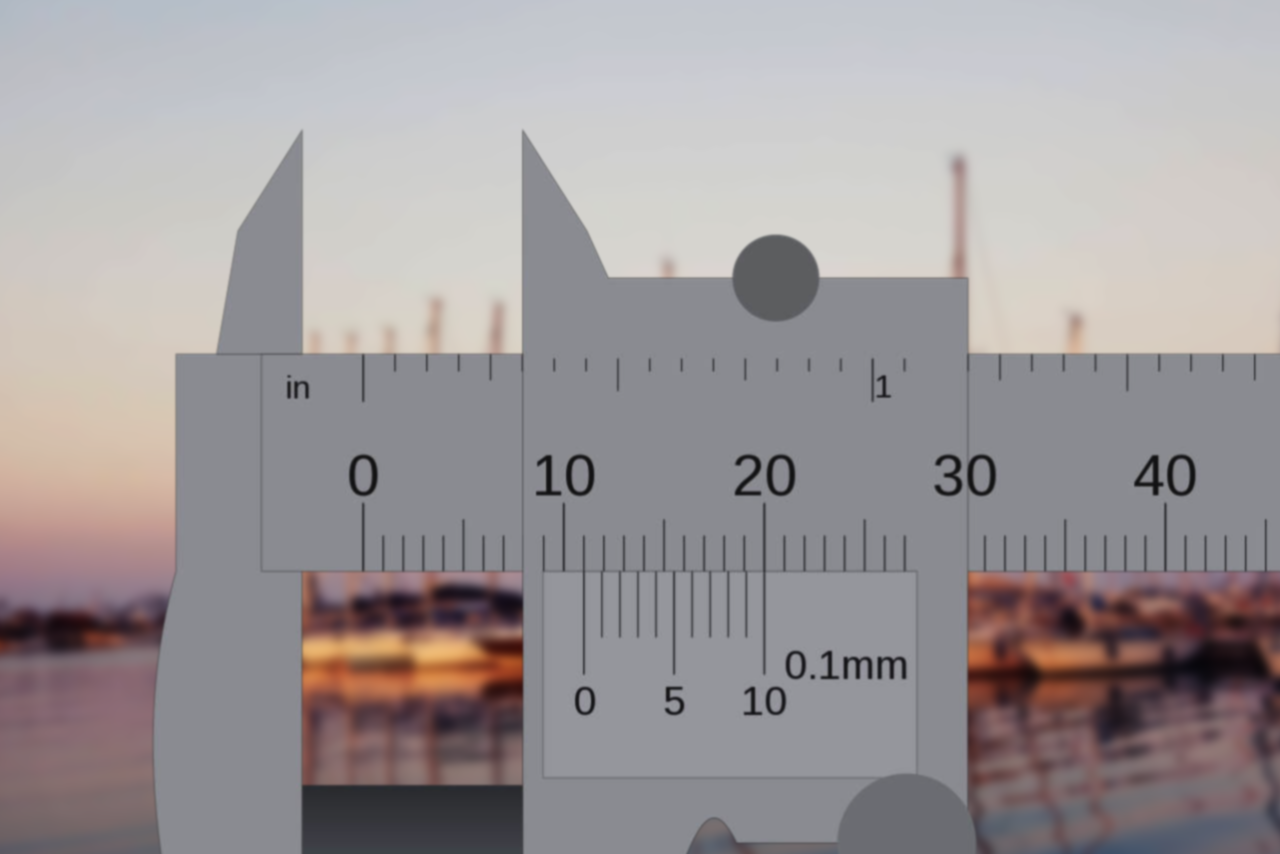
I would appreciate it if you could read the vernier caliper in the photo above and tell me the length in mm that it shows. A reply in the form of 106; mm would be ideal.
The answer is 11.0; mm
